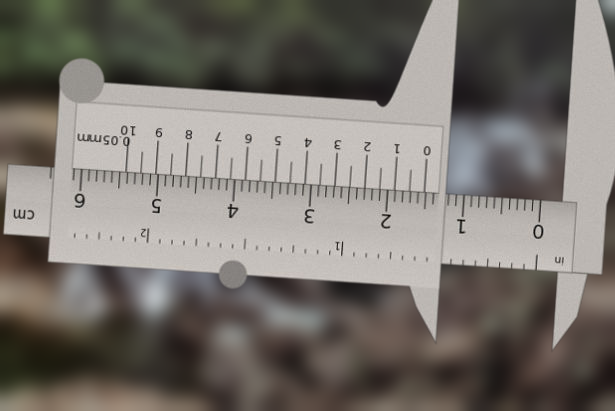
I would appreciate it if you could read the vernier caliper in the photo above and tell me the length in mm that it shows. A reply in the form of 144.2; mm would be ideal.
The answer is 15.2; mm
